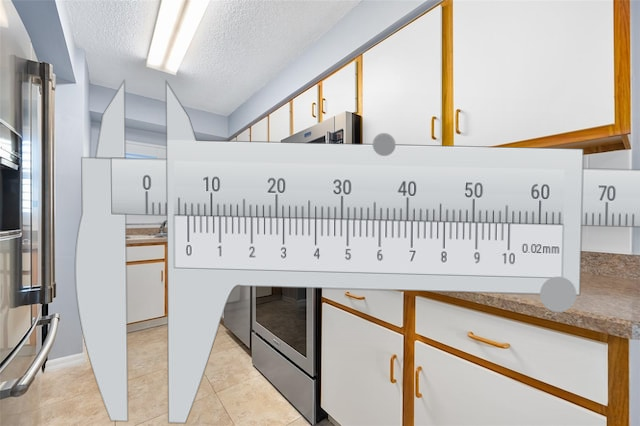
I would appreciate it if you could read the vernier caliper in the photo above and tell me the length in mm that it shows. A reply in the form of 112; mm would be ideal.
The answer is 6.4; mm
